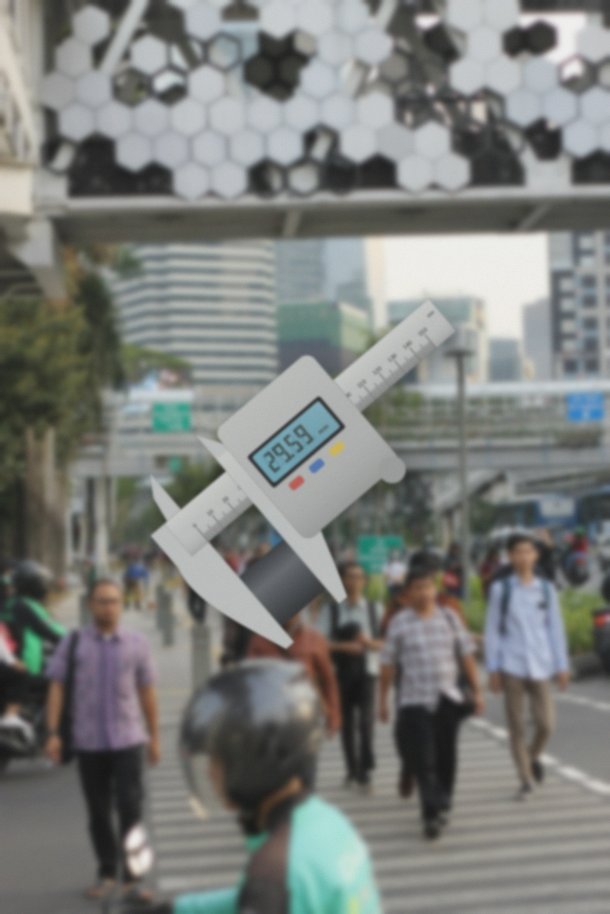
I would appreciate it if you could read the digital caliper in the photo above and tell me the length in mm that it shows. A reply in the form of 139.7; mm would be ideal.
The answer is 29.59; mm
